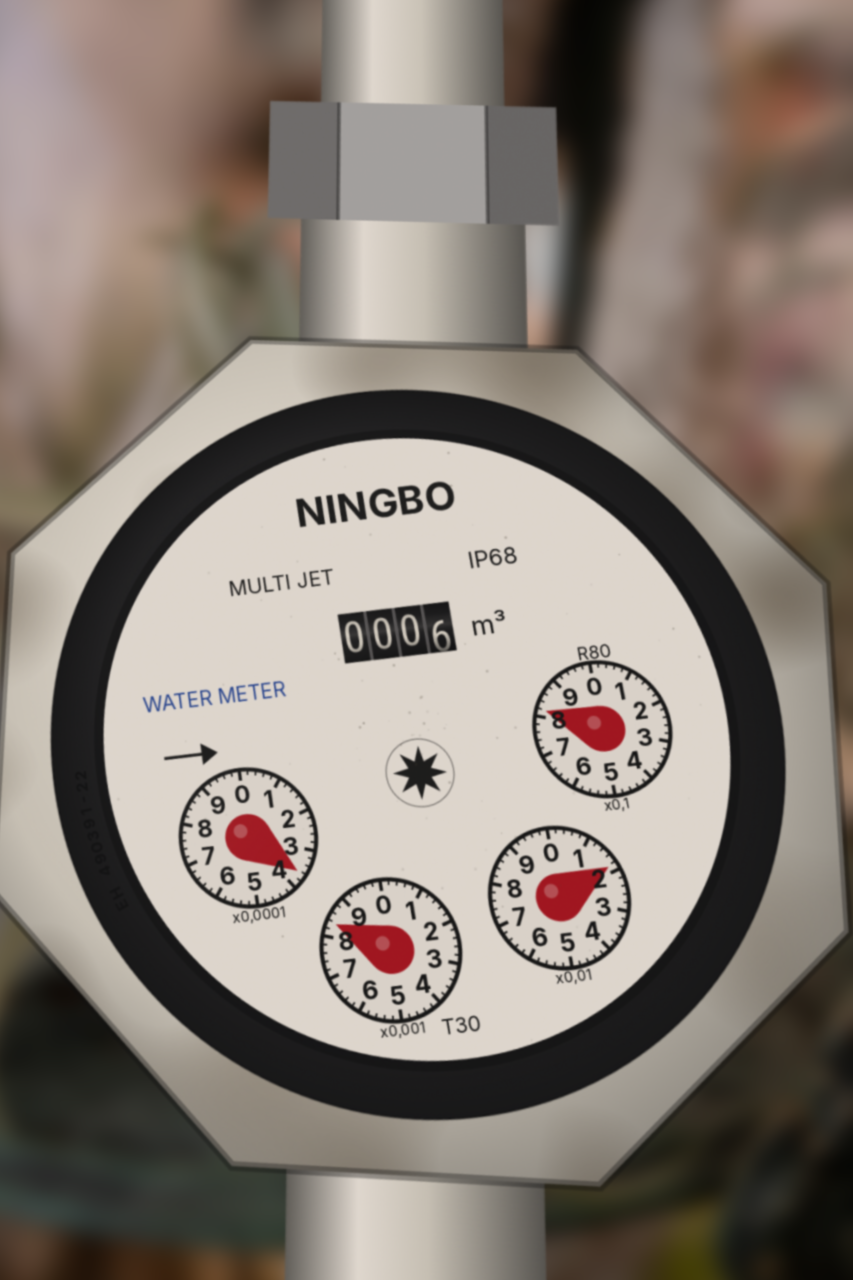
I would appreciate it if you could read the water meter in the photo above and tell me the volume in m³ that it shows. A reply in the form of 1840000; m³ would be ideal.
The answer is 5.8183; m³
